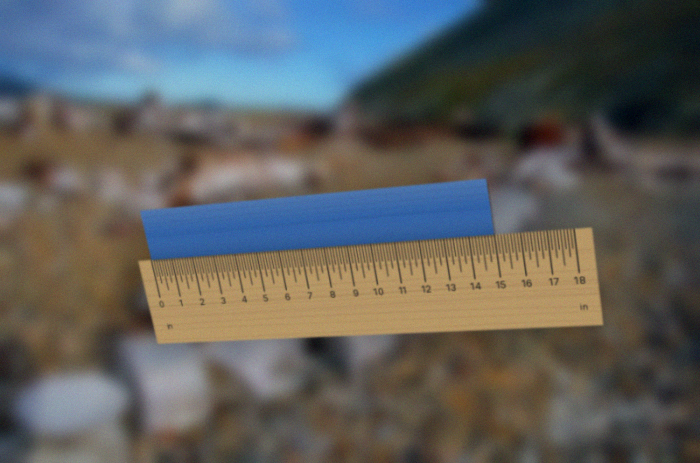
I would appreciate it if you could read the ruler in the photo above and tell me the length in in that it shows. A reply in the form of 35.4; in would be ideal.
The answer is 15; in
